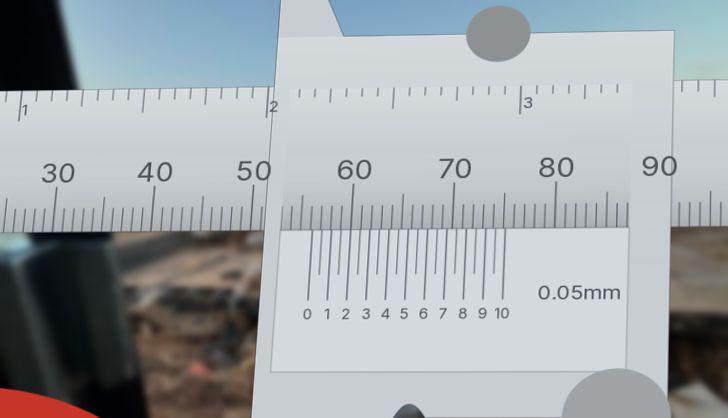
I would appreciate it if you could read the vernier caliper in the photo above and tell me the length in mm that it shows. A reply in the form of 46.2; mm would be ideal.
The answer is 56.2; mm
